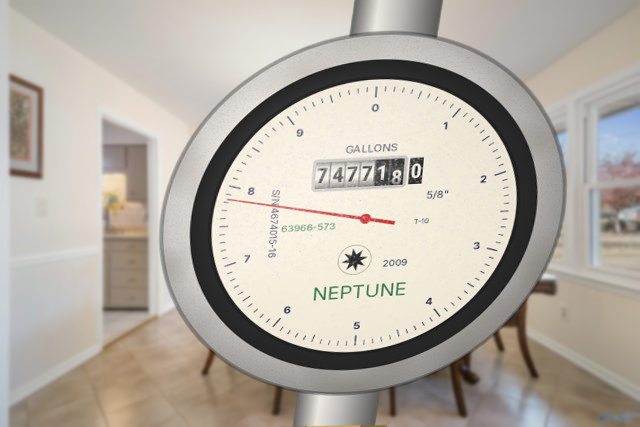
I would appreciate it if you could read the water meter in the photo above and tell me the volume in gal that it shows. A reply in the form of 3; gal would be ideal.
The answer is 7477177.8; gal
